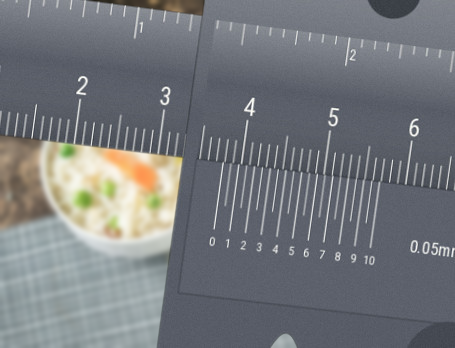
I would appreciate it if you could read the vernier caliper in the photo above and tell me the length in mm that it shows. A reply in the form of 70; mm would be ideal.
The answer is 37.8; mm
